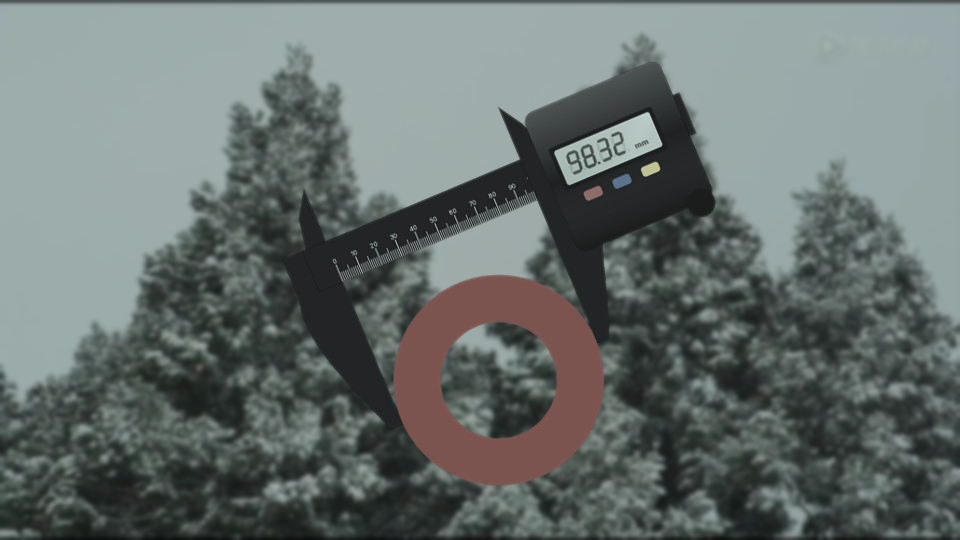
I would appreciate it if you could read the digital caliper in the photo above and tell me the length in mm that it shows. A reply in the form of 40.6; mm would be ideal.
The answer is 98.32; mm
